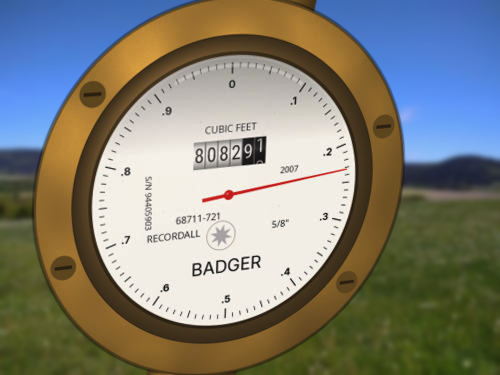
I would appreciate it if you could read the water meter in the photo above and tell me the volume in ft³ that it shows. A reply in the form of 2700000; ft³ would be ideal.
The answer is 808291.23; ft³
